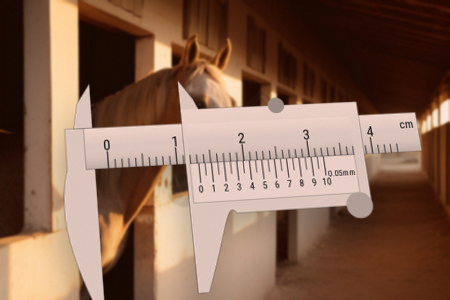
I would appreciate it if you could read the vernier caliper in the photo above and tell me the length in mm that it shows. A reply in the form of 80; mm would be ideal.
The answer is 13.2; mm
